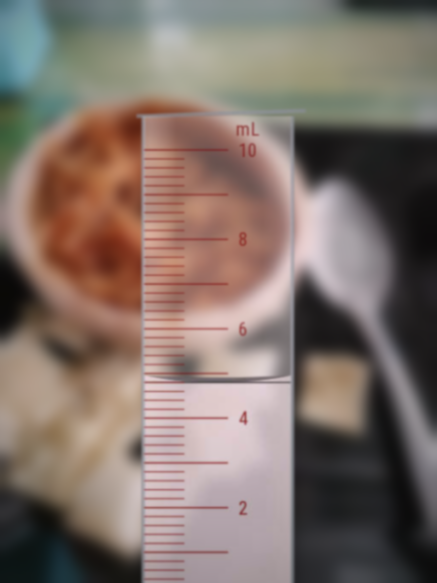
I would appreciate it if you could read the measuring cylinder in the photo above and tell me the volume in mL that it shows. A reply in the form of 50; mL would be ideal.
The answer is 4.8; mL
